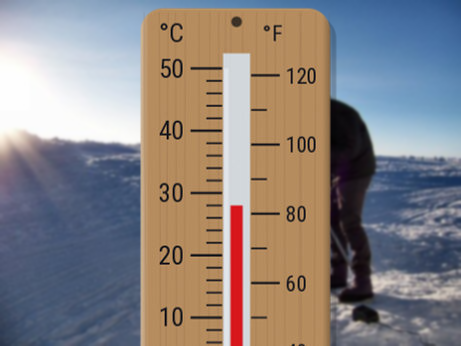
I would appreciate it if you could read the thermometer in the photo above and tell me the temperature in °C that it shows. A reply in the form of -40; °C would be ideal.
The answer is 28; °C
